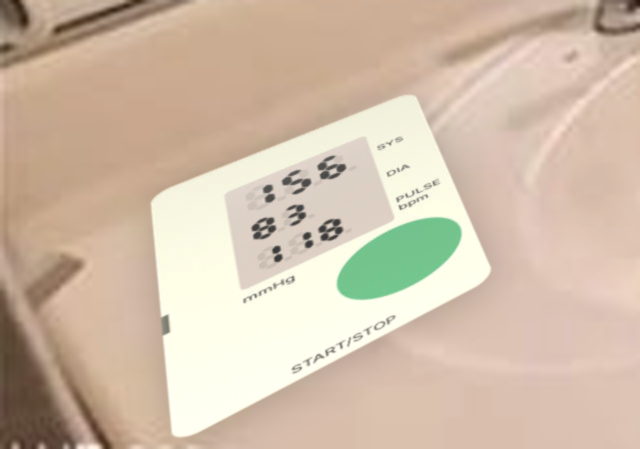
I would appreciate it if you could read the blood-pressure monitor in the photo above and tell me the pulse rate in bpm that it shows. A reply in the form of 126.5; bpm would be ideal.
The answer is 118; bpm
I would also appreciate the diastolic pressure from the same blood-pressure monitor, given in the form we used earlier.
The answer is 83; mmHg
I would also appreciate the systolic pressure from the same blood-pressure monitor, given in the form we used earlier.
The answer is 156; mmHg
